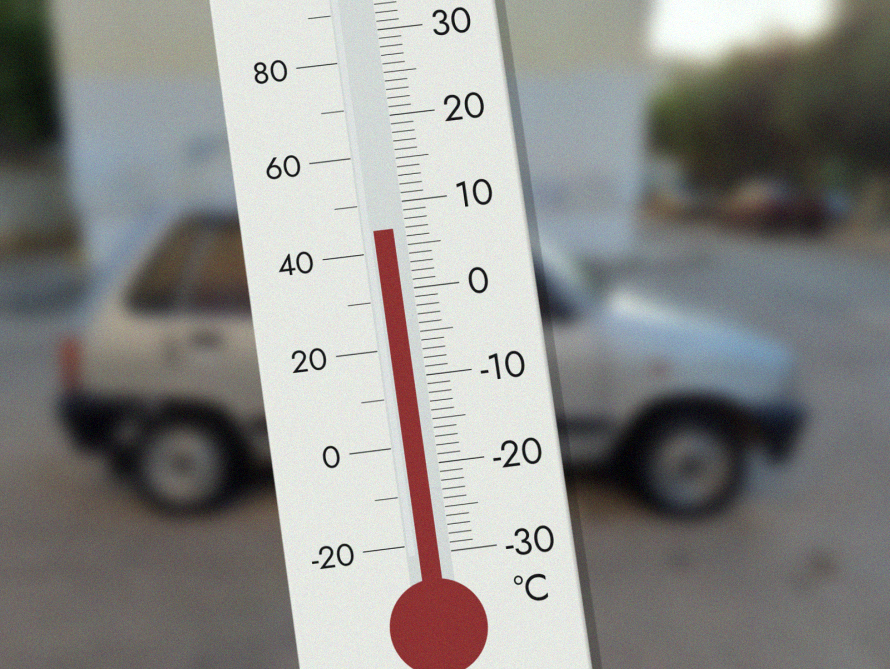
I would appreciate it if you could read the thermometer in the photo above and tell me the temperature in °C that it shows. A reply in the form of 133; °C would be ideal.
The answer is 7; °C
